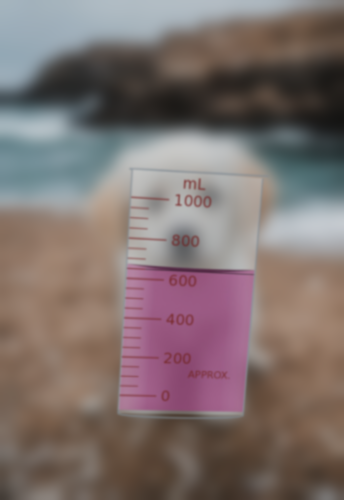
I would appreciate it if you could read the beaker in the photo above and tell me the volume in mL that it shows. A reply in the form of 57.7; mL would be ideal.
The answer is 650; mL
